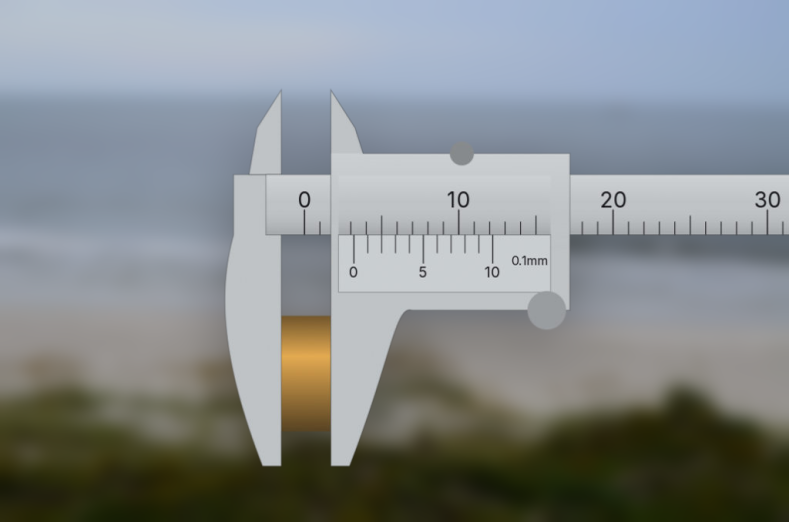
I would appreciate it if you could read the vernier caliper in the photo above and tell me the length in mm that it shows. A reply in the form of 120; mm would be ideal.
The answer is 3.2; mm
